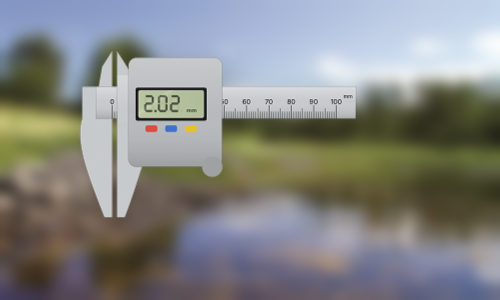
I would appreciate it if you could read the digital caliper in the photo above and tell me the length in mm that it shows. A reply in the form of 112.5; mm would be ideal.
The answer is 2.02; mm
